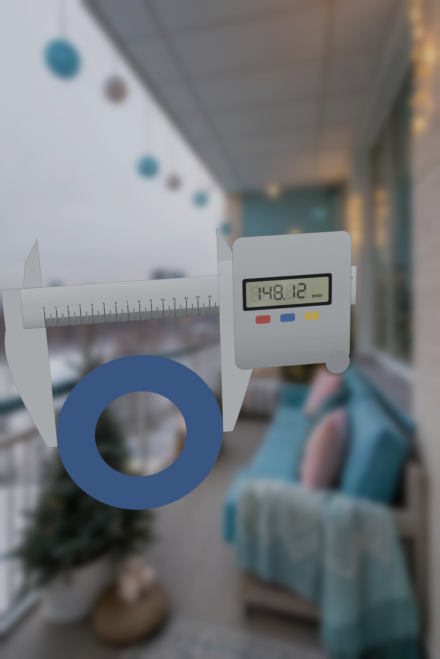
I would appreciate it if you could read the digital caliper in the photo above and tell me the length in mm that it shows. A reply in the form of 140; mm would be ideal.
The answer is 148.12; mm
